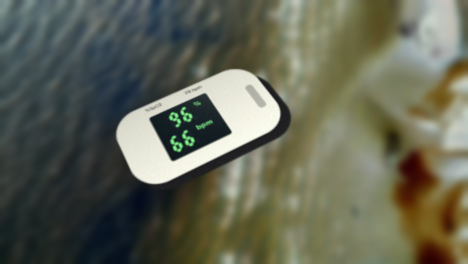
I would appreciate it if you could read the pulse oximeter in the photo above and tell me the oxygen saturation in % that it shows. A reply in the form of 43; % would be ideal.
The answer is 96; %
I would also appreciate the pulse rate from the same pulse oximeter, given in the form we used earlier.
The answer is 66; bpm
